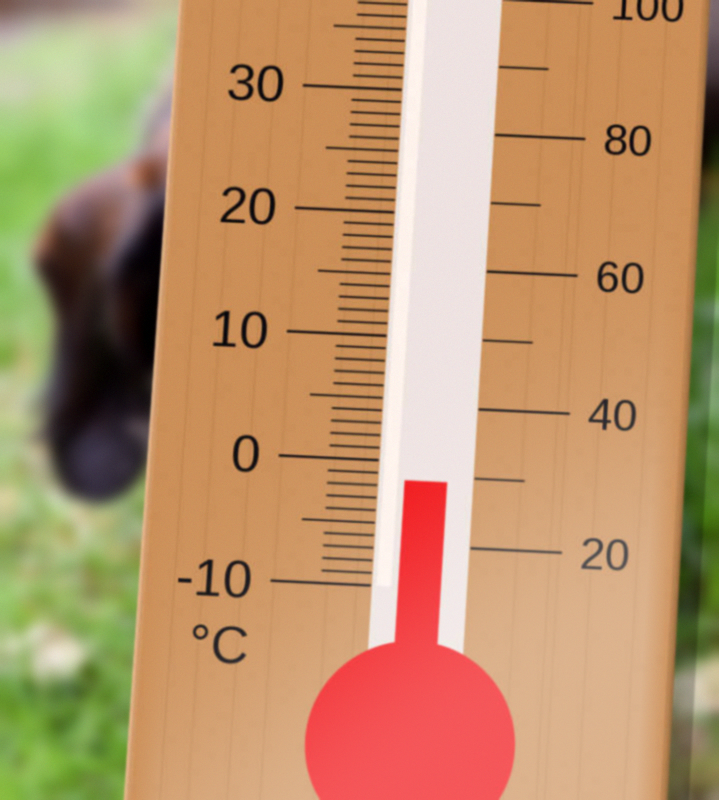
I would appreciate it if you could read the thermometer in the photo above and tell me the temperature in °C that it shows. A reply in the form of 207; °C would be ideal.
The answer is -1.5; °C
